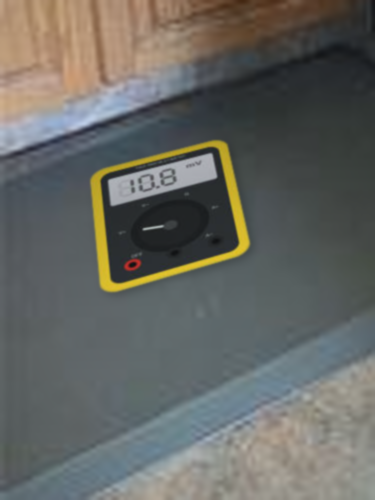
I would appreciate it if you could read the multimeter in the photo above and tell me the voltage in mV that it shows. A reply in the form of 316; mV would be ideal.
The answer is 10.8; mV
